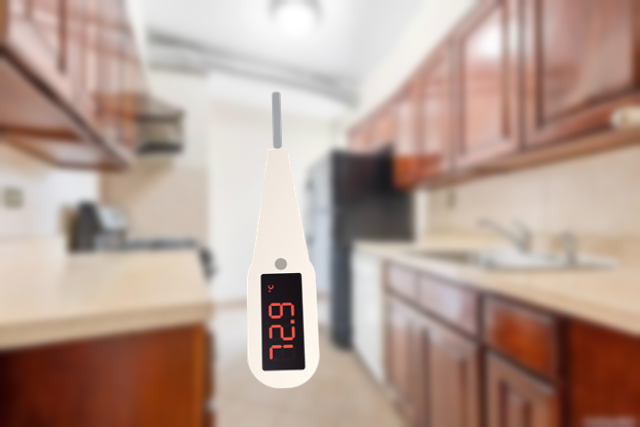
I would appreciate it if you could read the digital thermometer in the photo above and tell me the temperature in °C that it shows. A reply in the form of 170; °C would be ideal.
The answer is 72.9; °C
